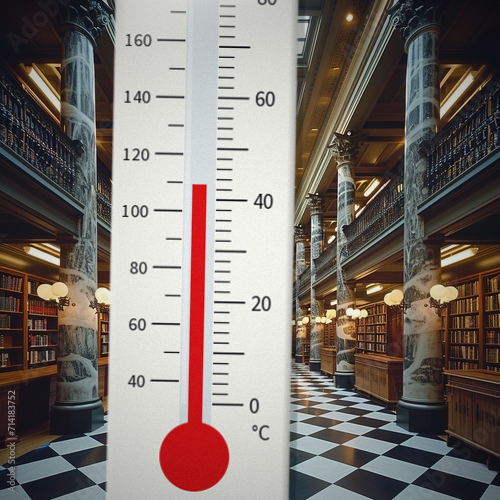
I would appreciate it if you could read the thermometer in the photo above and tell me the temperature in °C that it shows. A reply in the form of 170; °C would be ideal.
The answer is 43; °C
